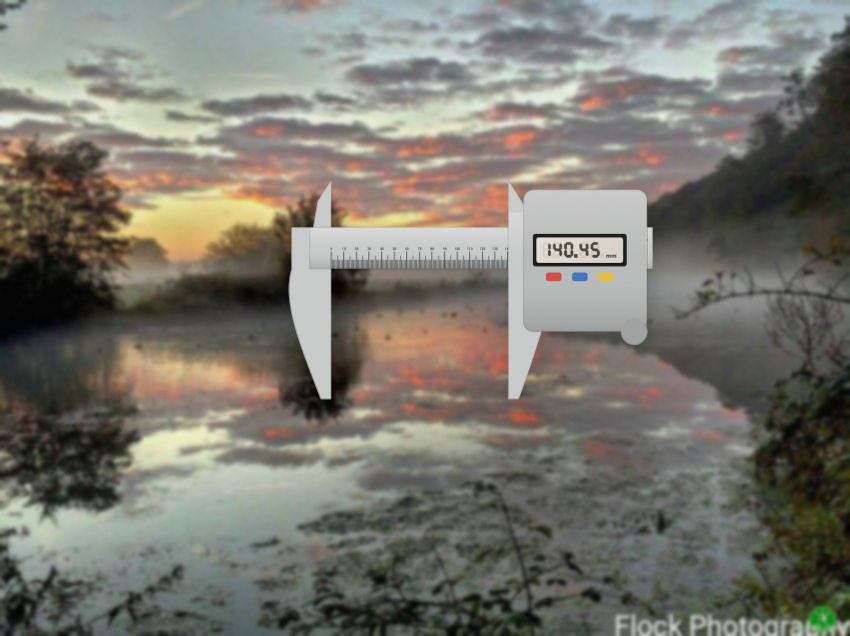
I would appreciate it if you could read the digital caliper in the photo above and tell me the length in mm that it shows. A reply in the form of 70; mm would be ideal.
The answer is 140.45; mm
